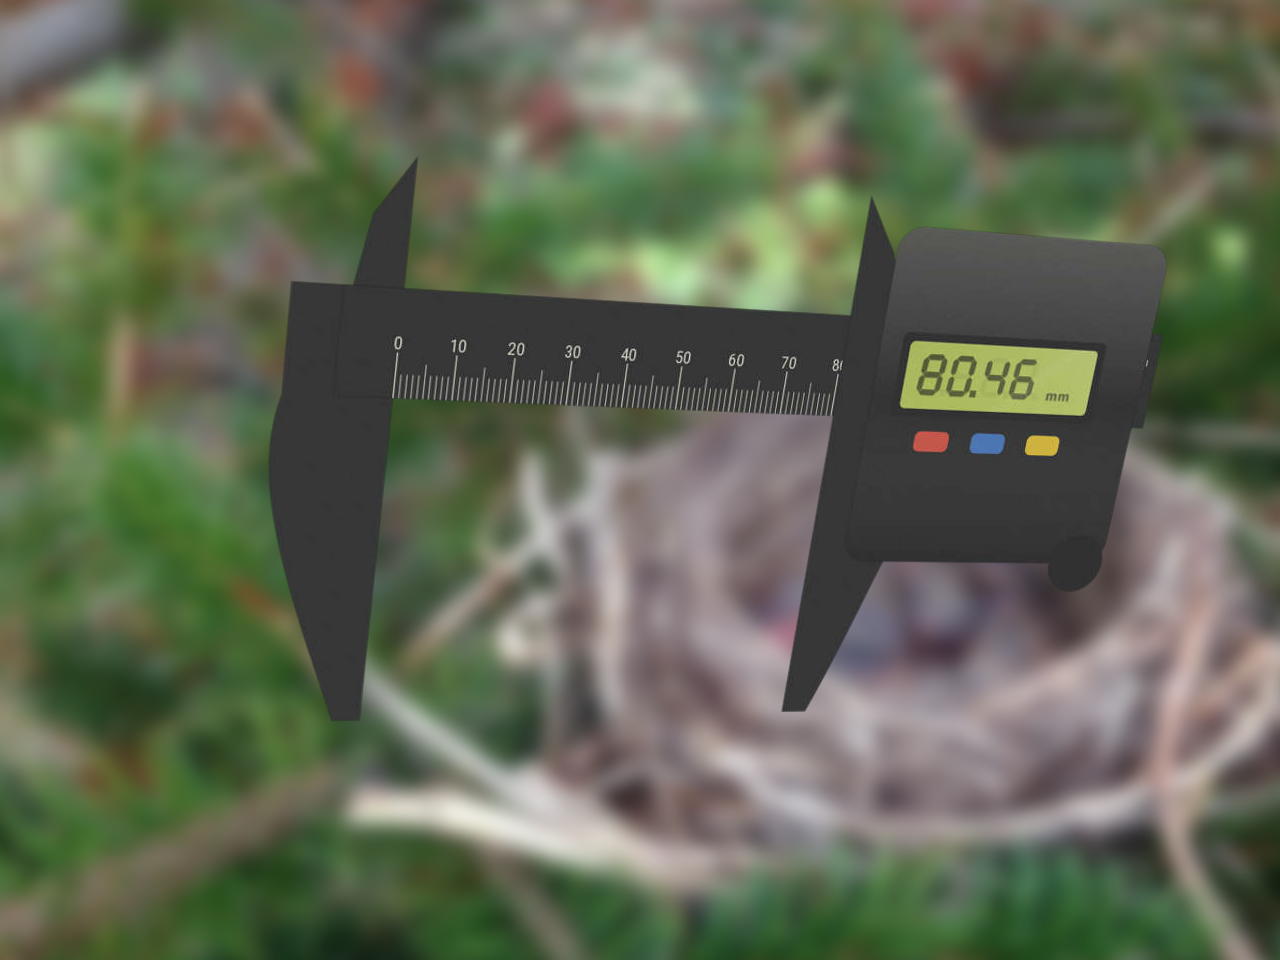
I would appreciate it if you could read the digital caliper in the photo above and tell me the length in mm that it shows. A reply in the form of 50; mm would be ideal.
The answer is 80.46; mm
